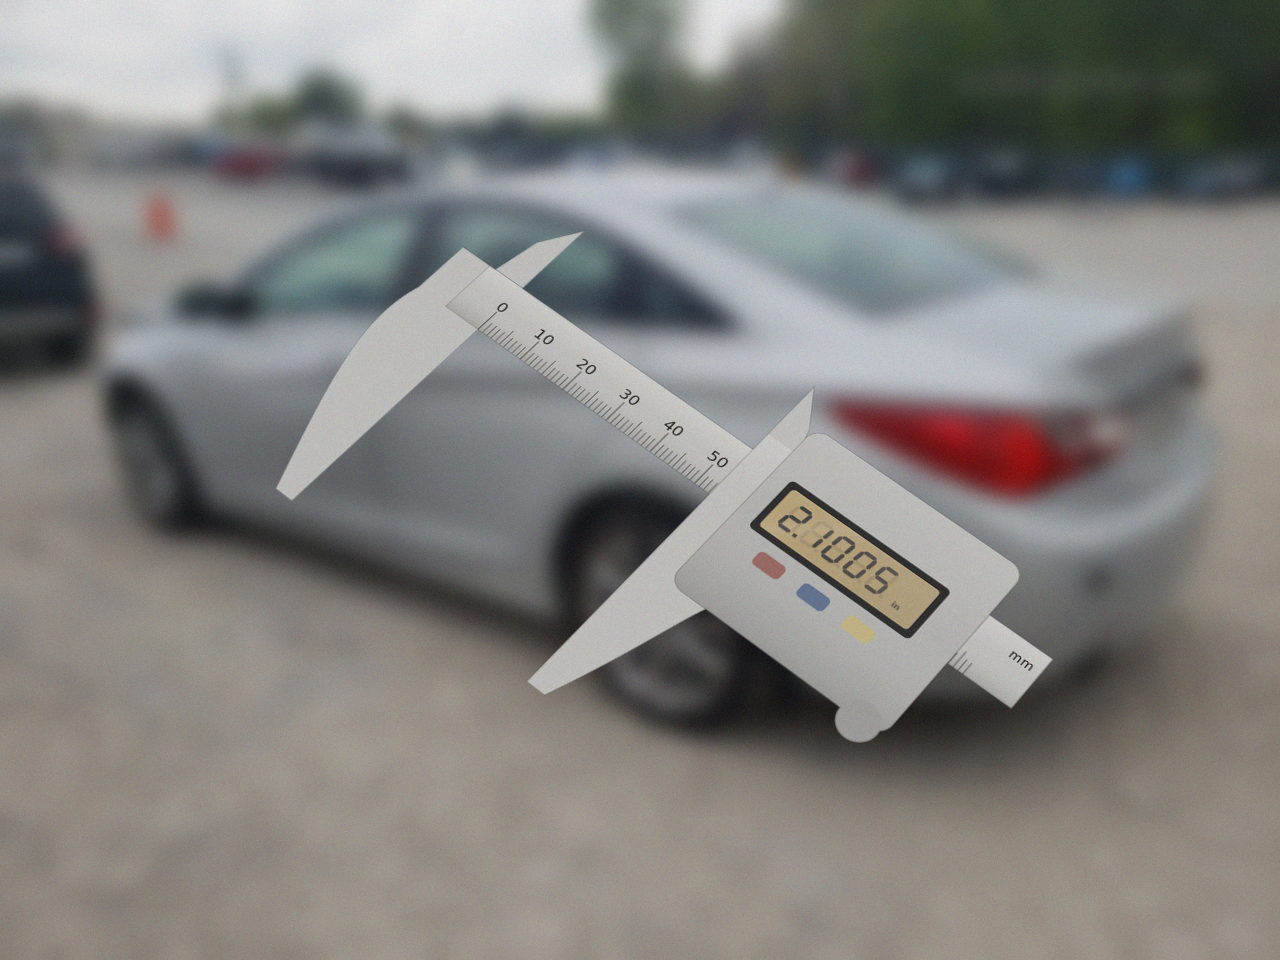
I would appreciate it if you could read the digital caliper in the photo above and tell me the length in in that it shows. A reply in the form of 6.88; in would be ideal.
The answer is 2.1005; in
